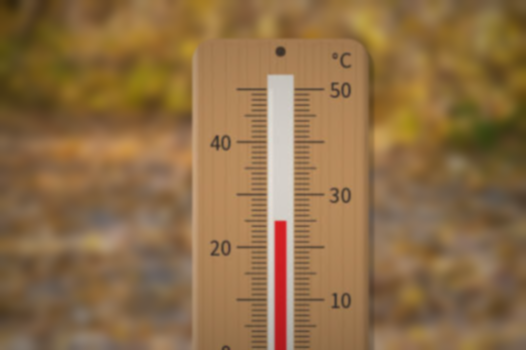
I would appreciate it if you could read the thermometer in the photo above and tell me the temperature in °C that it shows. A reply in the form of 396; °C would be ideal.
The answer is 25; °C
